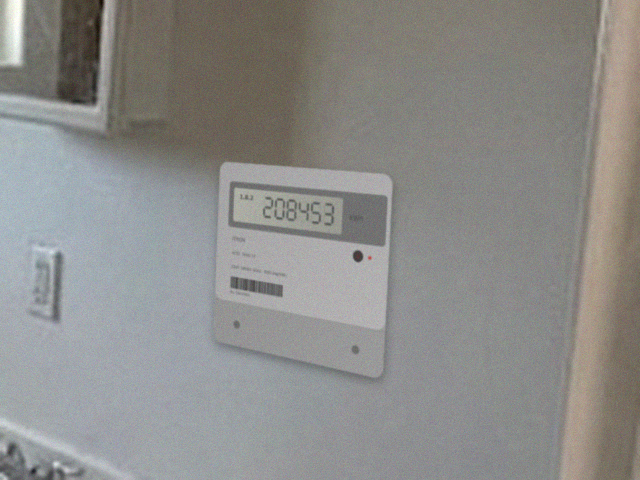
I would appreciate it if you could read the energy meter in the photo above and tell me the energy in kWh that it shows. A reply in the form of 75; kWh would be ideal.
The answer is 208453; kWh
